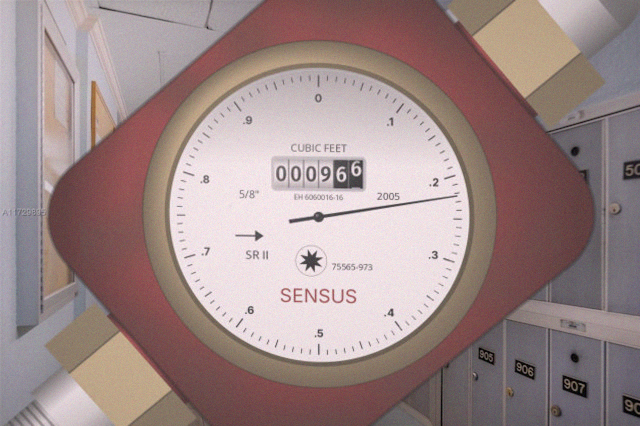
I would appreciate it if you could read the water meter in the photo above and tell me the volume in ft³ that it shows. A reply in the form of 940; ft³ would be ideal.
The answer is 966.22; ft³
